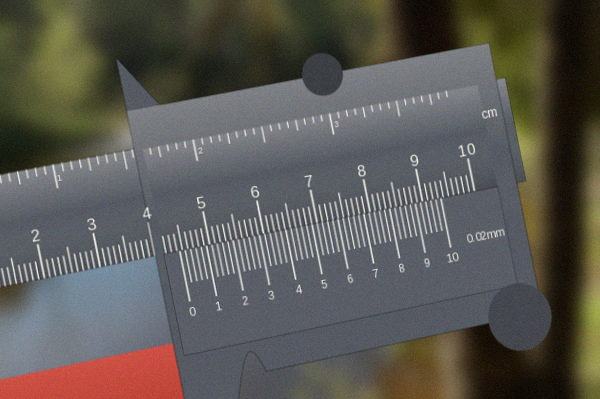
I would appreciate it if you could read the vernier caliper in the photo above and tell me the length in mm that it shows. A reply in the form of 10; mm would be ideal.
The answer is 44.5; mm
